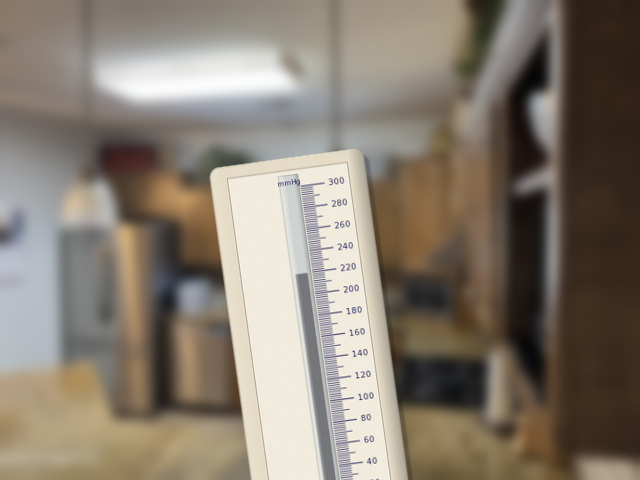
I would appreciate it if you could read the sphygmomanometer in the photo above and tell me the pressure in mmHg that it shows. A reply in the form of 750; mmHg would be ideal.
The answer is 220; mmHg
